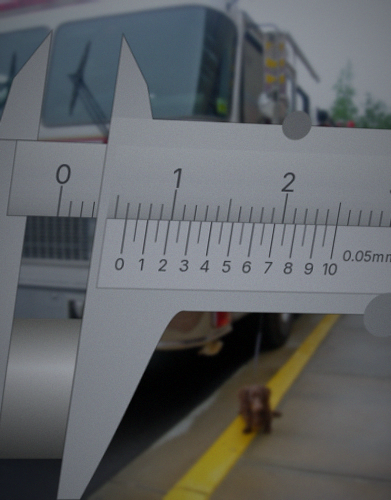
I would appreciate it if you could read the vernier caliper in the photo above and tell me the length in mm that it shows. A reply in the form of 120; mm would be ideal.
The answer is 6.0; mm
